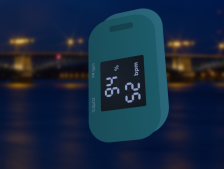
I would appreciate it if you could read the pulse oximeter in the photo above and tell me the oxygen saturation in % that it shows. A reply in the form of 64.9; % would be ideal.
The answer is 94; %
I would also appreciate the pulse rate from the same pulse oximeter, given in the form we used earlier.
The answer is 52; bpm
